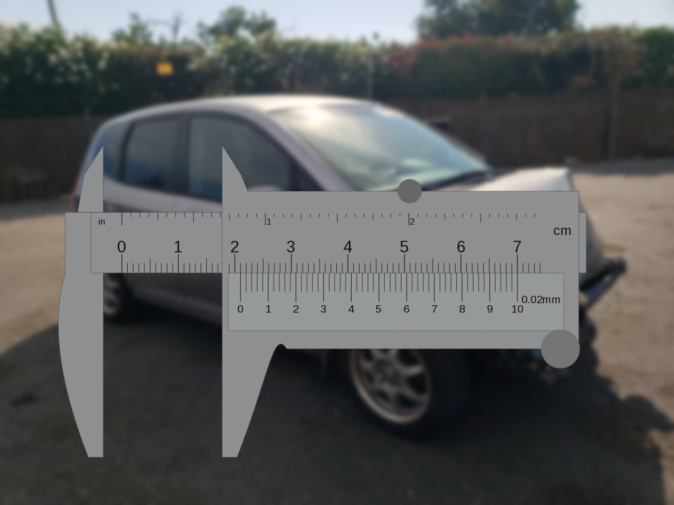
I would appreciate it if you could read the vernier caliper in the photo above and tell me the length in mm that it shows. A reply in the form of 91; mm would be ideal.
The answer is 21.0; mm
